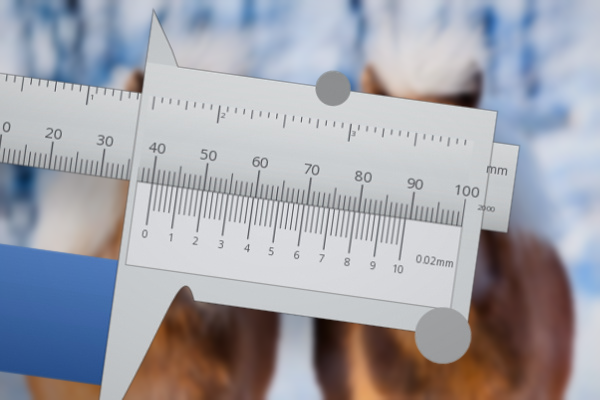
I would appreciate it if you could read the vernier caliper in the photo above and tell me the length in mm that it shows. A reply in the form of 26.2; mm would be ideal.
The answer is 40.0; mm
